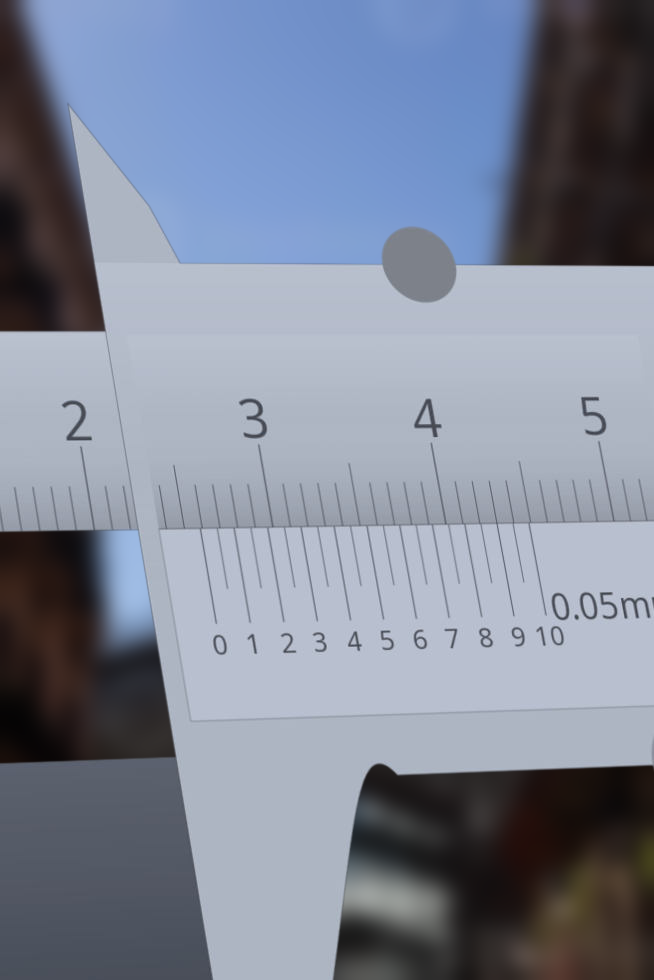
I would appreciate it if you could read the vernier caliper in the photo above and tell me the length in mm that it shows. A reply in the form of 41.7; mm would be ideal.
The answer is 25.9; mm
